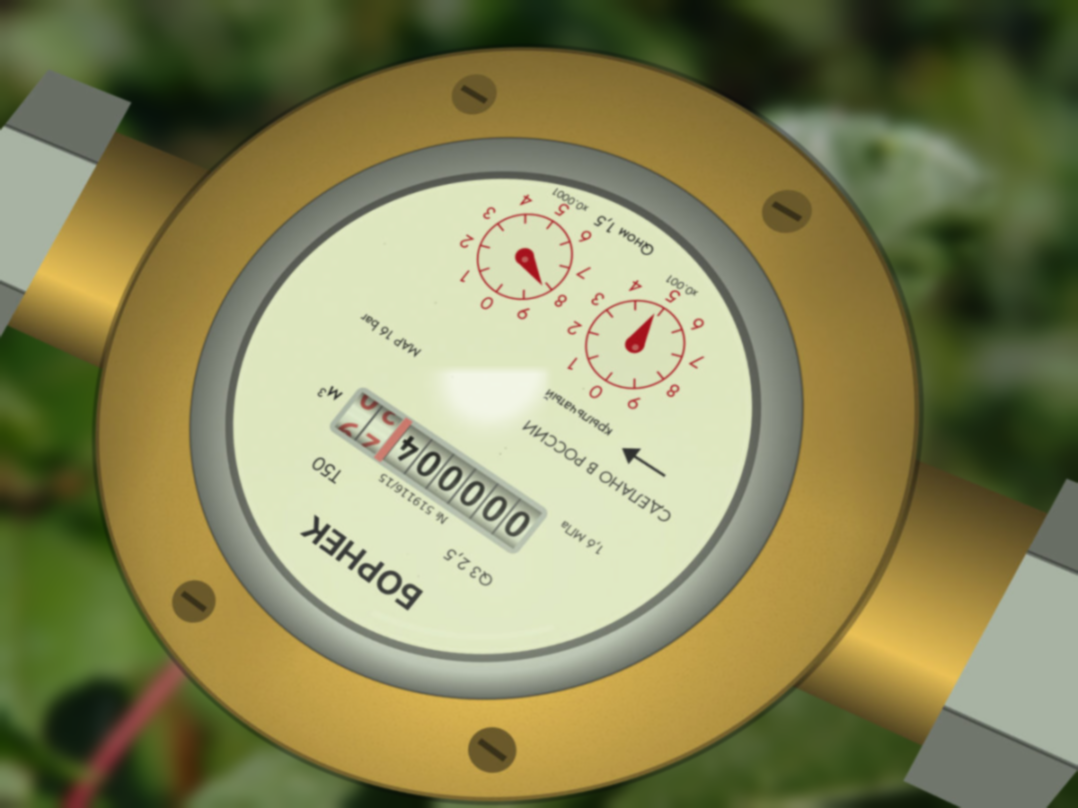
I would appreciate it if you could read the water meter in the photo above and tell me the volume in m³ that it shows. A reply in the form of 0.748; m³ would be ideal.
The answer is 4.2948; m³
